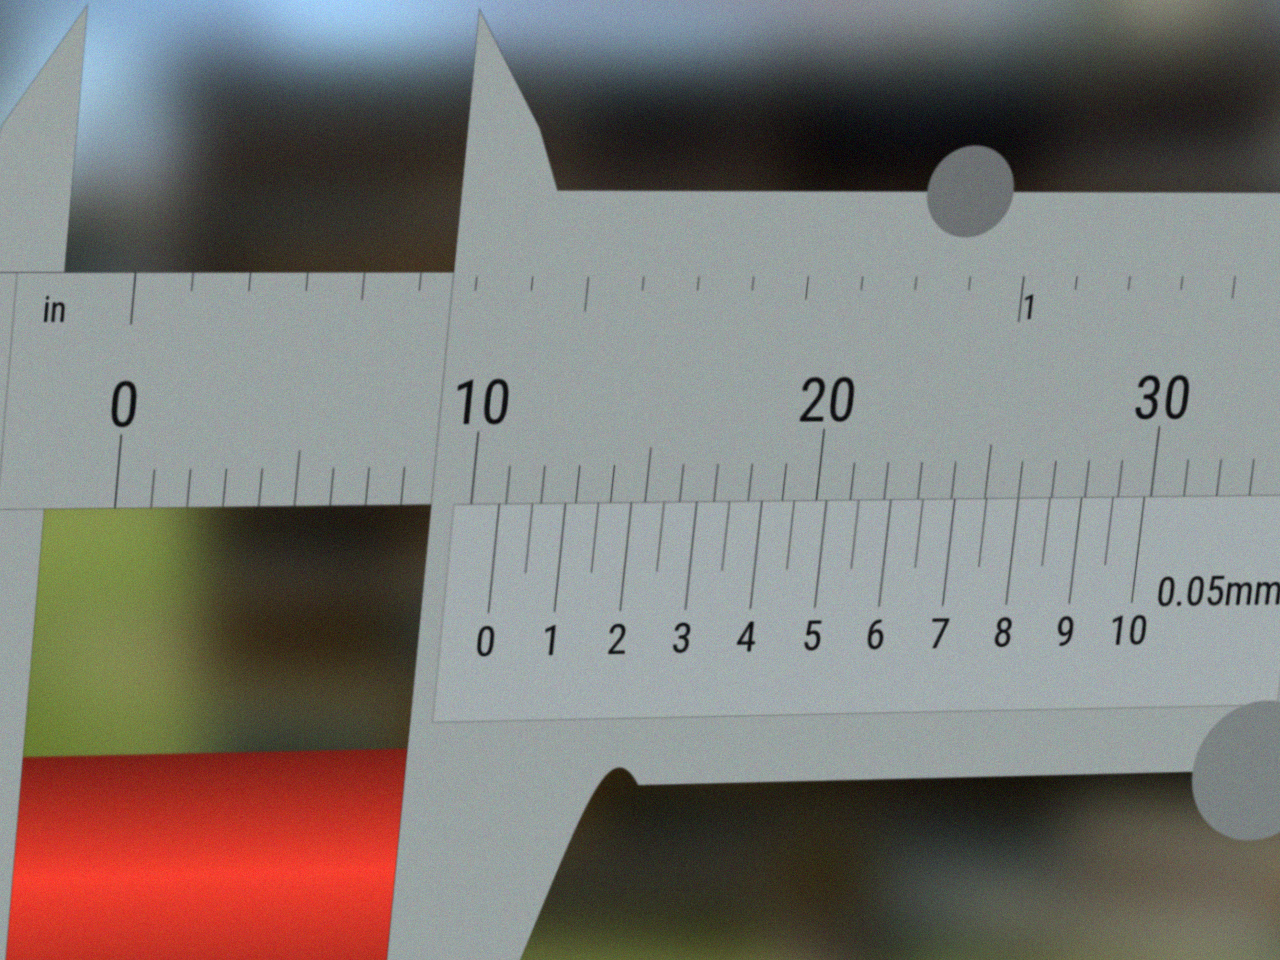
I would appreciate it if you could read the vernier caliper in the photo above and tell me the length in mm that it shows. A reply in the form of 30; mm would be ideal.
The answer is 10.80; mm
